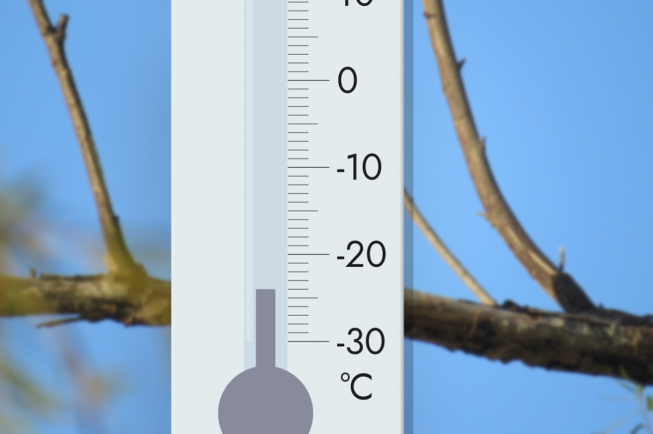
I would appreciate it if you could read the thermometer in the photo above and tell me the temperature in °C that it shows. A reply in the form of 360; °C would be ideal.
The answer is -24; °C
